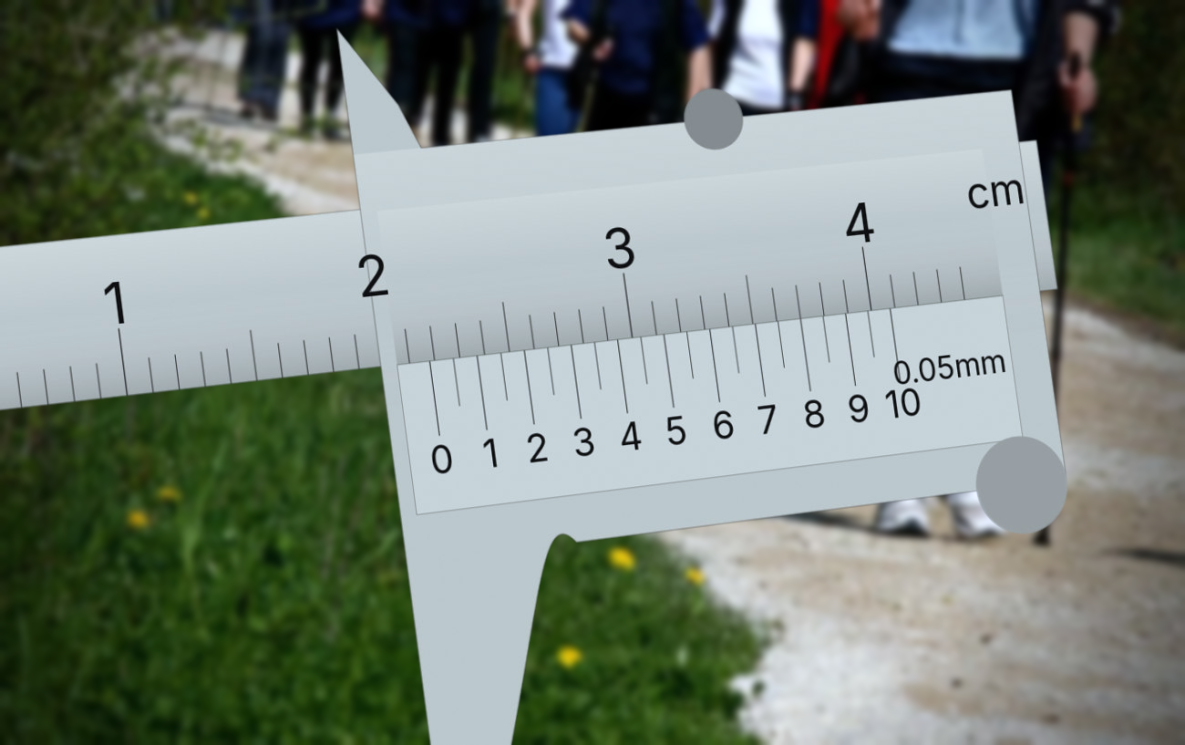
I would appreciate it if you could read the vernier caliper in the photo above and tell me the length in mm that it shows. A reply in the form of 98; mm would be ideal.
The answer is 21.80; mm
